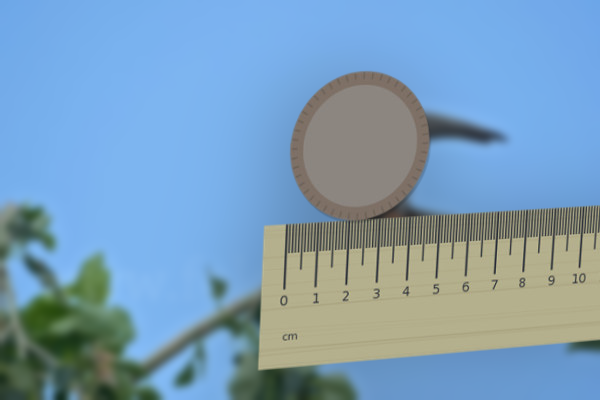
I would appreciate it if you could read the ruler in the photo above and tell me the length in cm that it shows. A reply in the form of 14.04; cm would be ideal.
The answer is 4.5; cm
